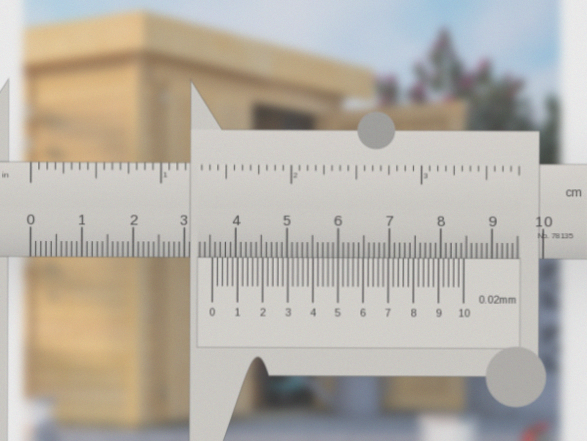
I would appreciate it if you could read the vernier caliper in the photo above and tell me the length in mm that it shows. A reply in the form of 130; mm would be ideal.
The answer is 35.5; mm
